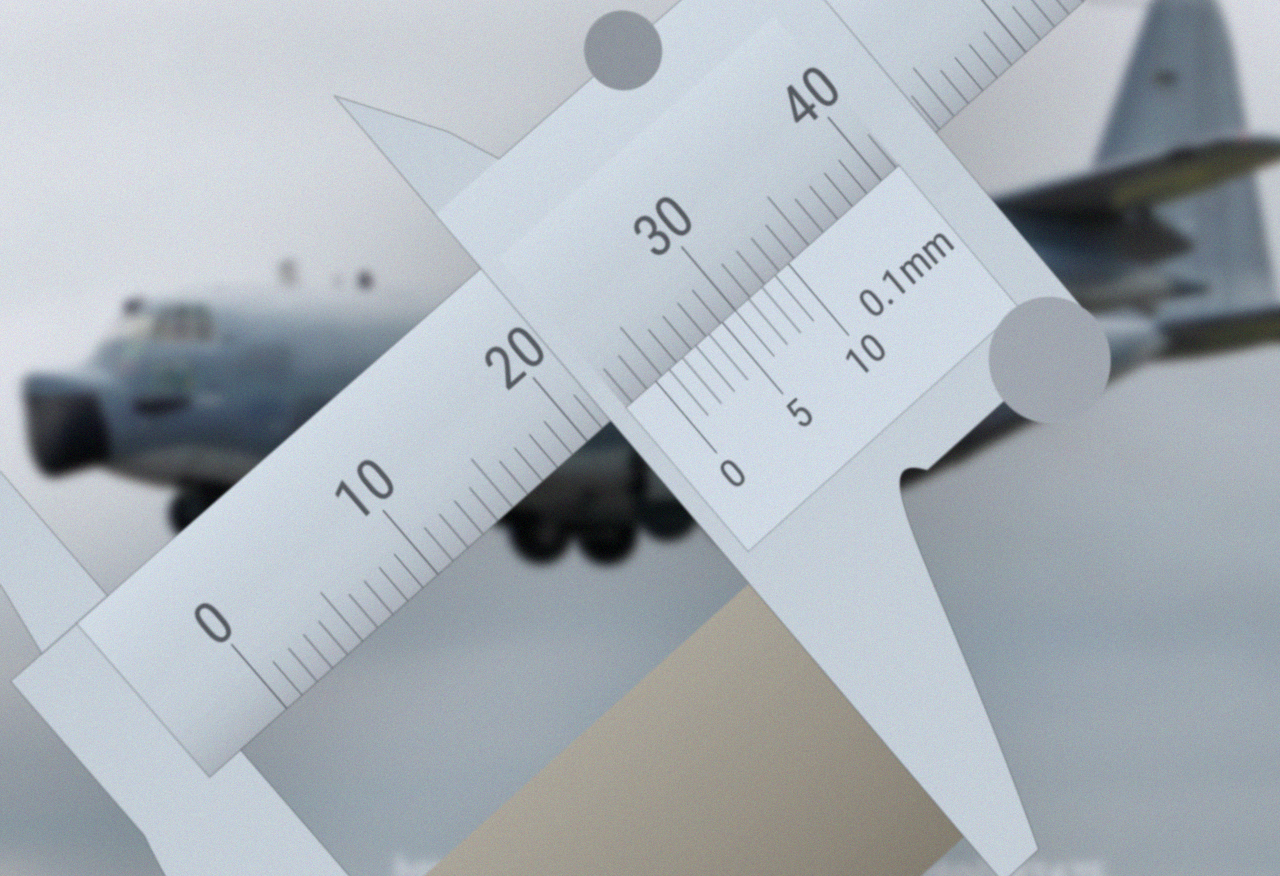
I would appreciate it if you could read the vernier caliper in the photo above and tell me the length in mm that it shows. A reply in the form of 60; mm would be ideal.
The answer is 24.6; mm
